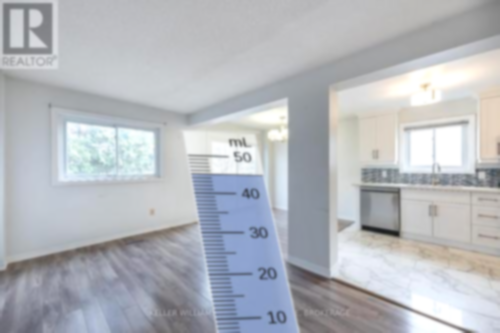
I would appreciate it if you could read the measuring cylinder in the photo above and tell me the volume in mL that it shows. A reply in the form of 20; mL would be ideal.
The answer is 45; mL
